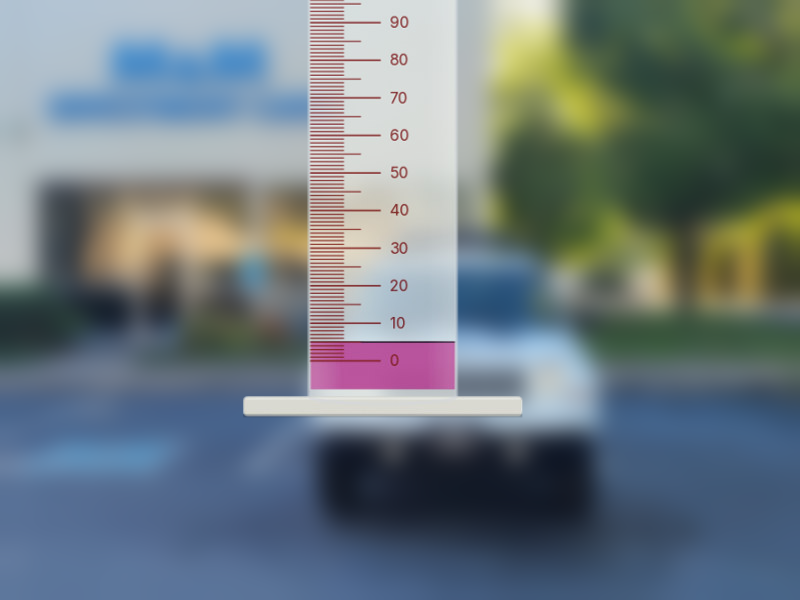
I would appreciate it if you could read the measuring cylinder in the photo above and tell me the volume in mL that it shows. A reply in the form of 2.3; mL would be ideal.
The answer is 5; mL
